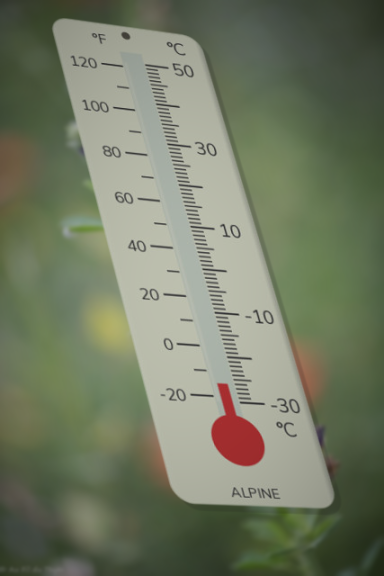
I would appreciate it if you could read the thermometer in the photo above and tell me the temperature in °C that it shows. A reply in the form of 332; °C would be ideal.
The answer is -26; °C
